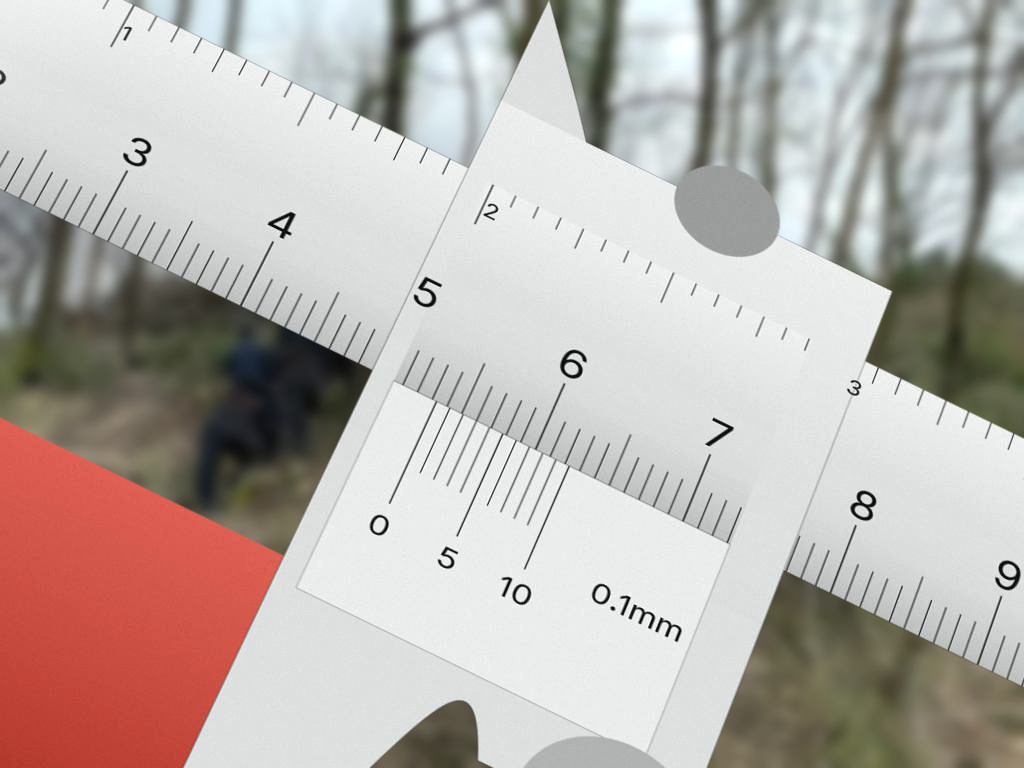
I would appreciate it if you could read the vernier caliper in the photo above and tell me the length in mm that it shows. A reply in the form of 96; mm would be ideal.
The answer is 53.3; mm
